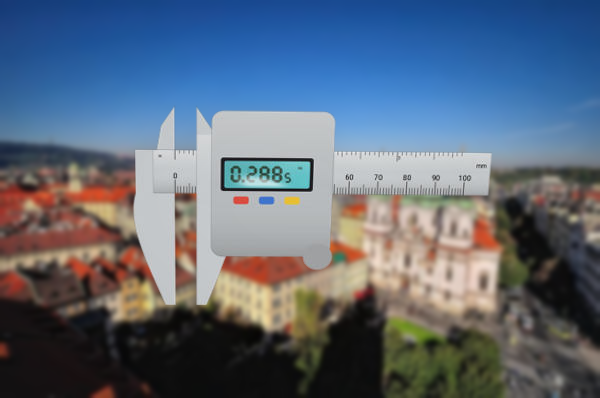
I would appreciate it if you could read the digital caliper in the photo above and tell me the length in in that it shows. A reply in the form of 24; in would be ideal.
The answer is 0.2885; in
